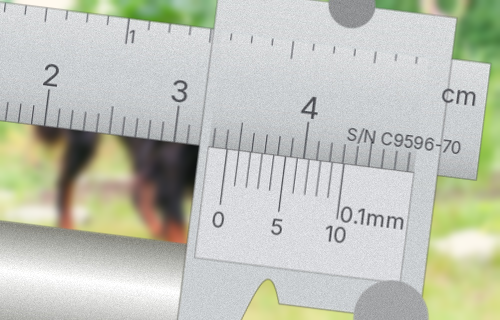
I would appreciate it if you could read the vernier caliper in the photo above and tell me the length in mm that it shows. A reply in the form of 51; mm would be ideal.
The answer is 34.1; mm
